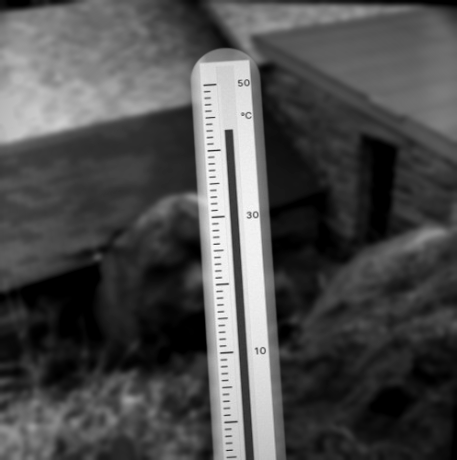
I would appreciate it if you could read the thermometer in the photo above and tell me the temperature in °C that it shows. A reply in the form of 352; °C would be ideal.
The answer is 43; °C
